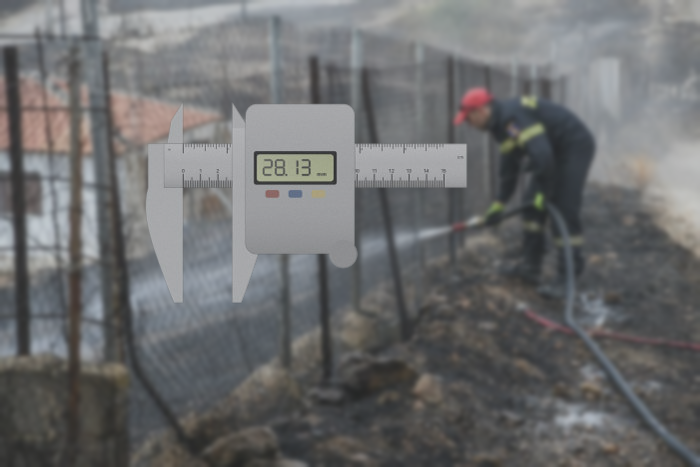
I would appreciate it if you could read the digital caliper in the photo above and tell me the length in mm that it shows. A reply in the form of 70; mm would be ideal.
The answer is 28.13; mm
